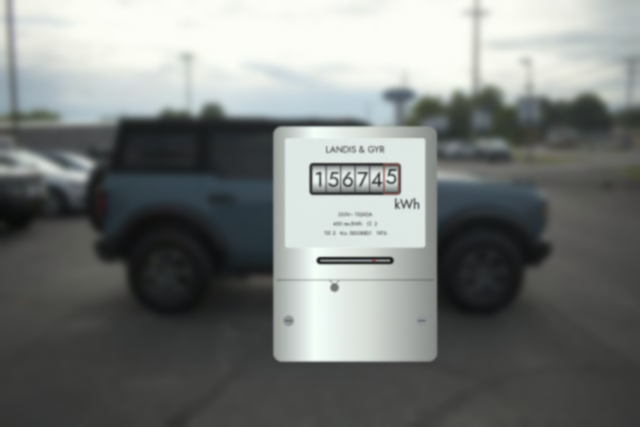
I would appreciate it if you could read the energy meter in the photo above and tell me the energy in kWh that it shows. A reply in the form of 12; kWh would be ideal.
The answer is 15674.5; kWh
